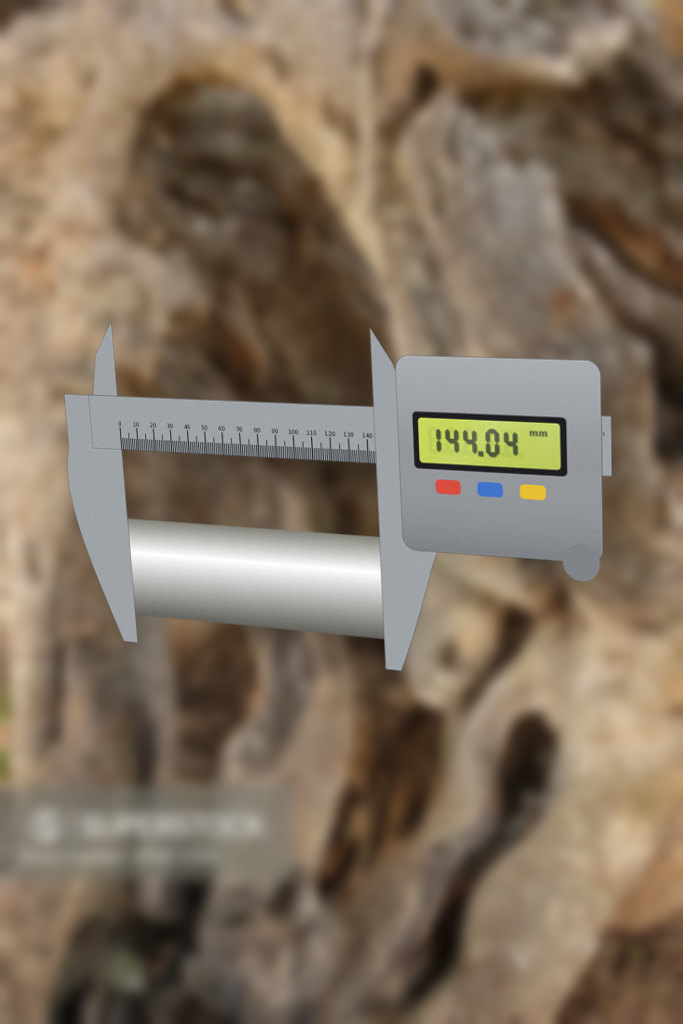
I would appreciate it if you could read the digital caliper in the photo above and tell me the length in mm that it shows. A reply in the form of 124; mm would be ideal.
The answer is 144.04; mm
